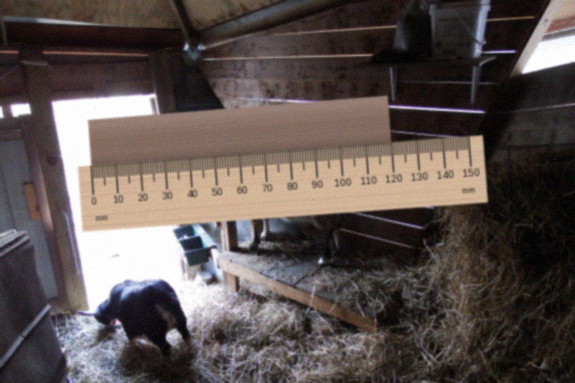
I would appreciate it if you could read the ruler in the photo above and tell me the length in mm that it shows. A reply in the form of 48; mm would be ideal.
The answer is 120; mm
